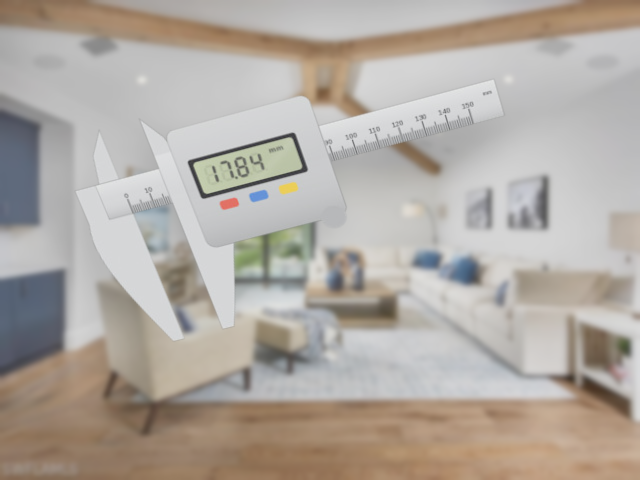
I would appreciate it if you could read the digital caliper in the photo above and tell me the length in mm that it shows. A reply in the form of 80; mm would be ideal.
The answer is 17.84; mm
